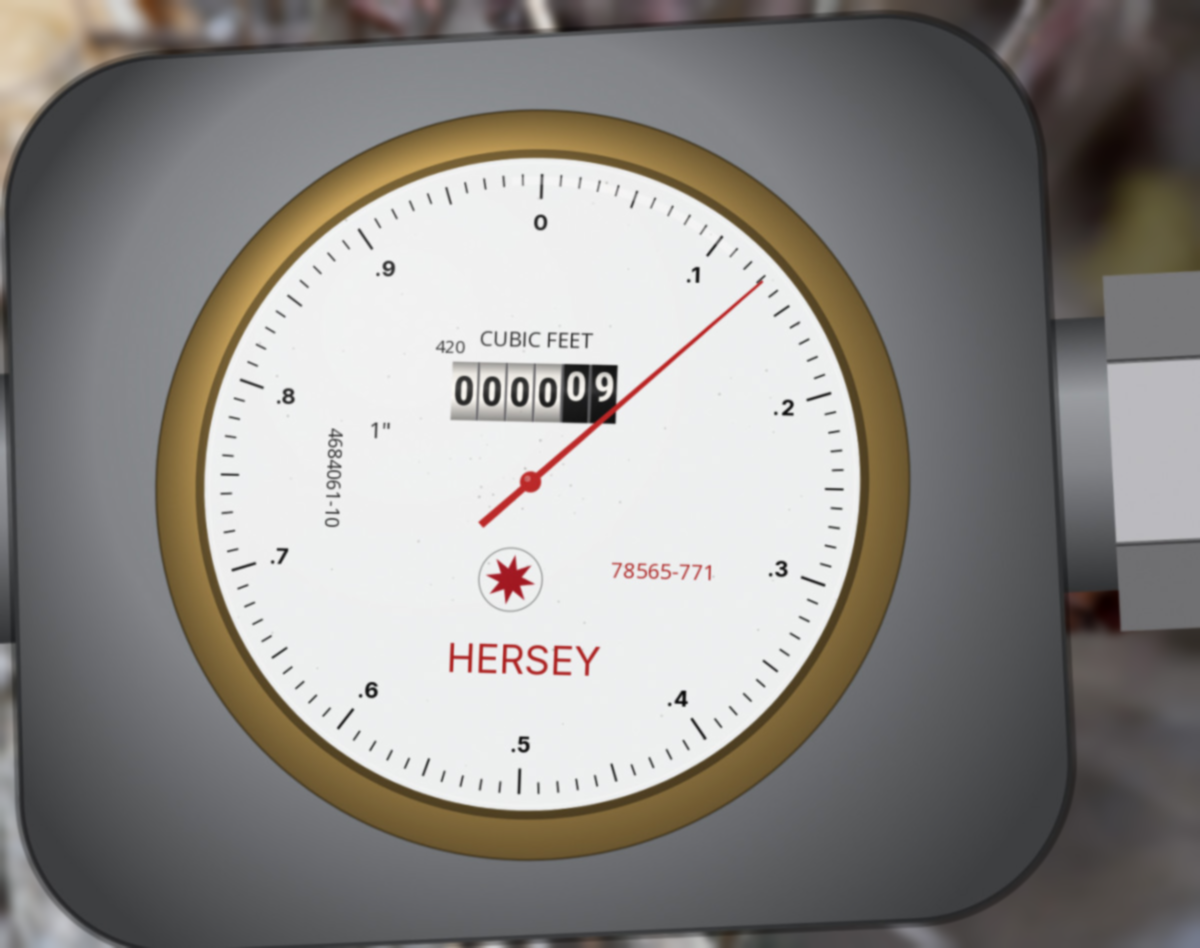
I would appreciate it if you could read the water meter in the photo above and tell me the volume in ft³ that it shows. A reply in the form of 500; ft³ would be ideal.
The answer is 9.13; ft³
